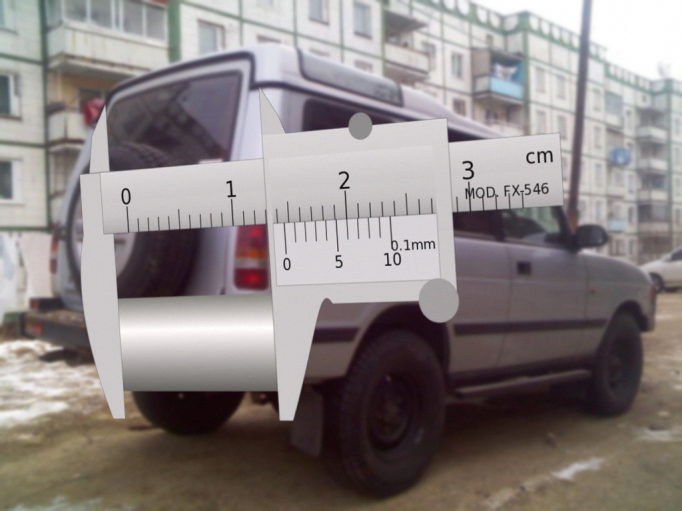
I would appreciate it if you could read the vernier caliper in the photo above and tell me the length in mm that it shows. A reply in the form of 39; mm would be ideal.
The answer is 14.6; mm
